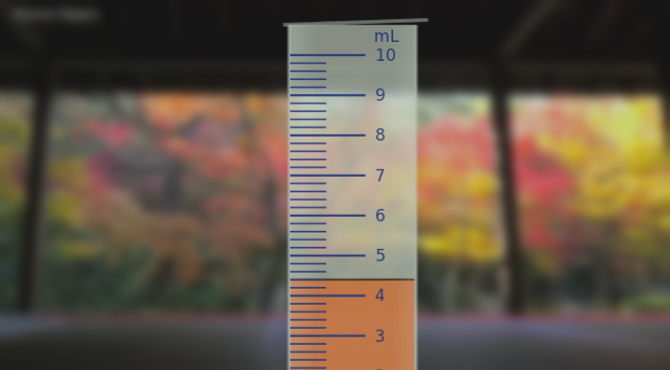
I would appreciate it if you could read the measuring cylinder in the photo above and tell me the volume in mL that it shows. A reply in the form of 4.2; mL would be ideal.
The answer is 4.4; mL
